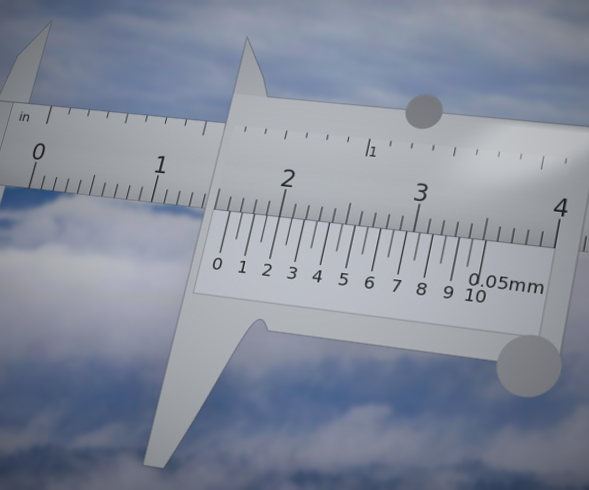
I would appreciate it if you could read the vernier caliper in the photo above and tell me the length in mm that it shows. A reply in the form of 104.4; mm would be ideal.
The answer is 16.2; mm
